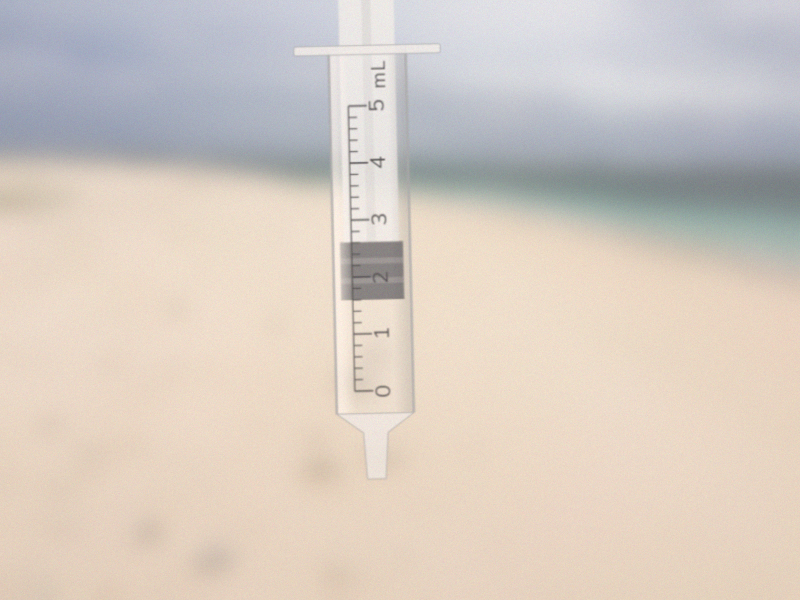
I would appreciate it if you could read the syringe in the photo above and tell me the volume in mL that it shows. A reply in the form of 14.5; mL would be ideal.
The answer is 1.6; mL
